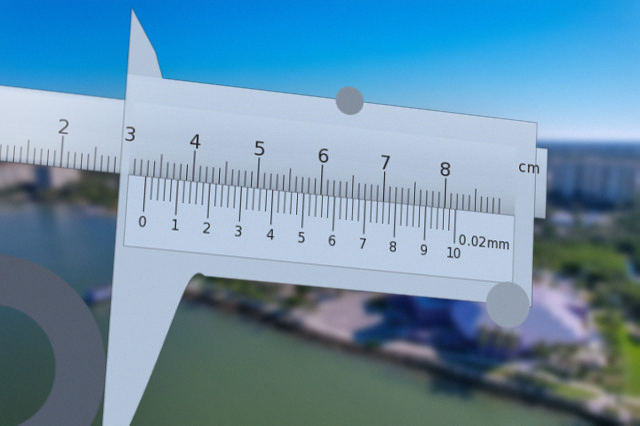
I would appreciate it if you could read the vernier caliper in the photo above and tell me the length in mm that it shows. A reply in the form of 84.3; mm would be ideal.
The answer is 32.8; mm
